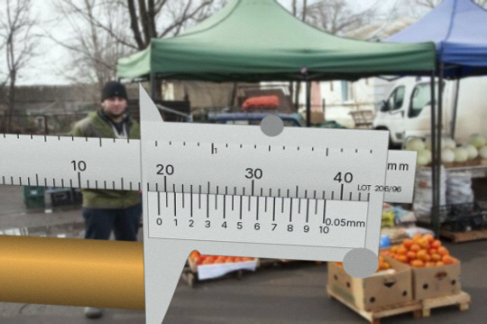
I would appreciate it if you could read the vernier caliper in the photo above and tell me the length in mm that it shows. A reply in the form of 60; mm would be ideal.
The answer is 19.2; mm
